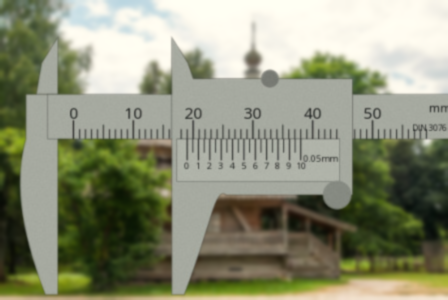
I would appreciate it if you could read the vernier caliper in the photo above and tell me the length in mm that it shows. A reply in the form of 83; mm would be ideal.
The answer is 19.0; mm
